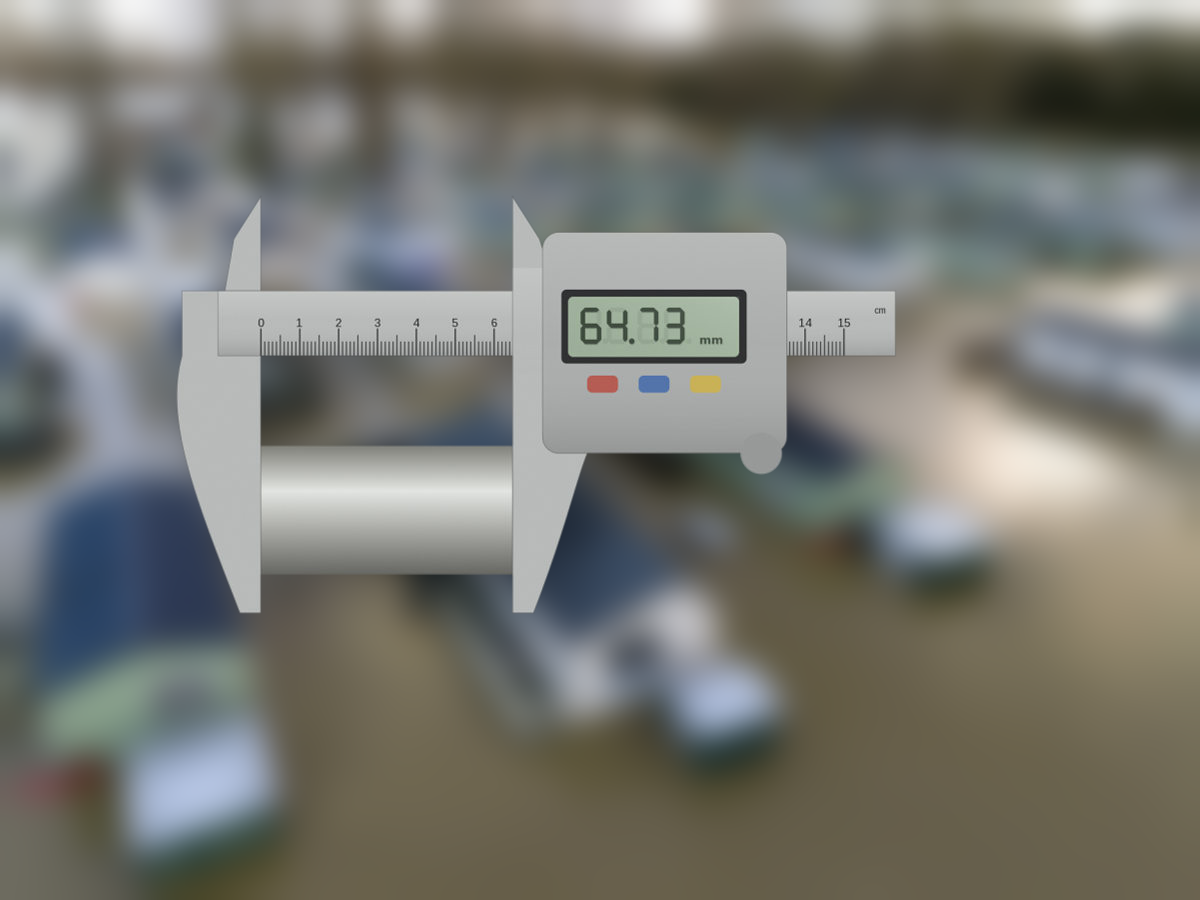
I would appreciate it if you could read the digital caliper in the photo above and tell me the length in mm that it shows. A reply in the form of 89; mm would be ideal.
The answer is 64.73; mm
